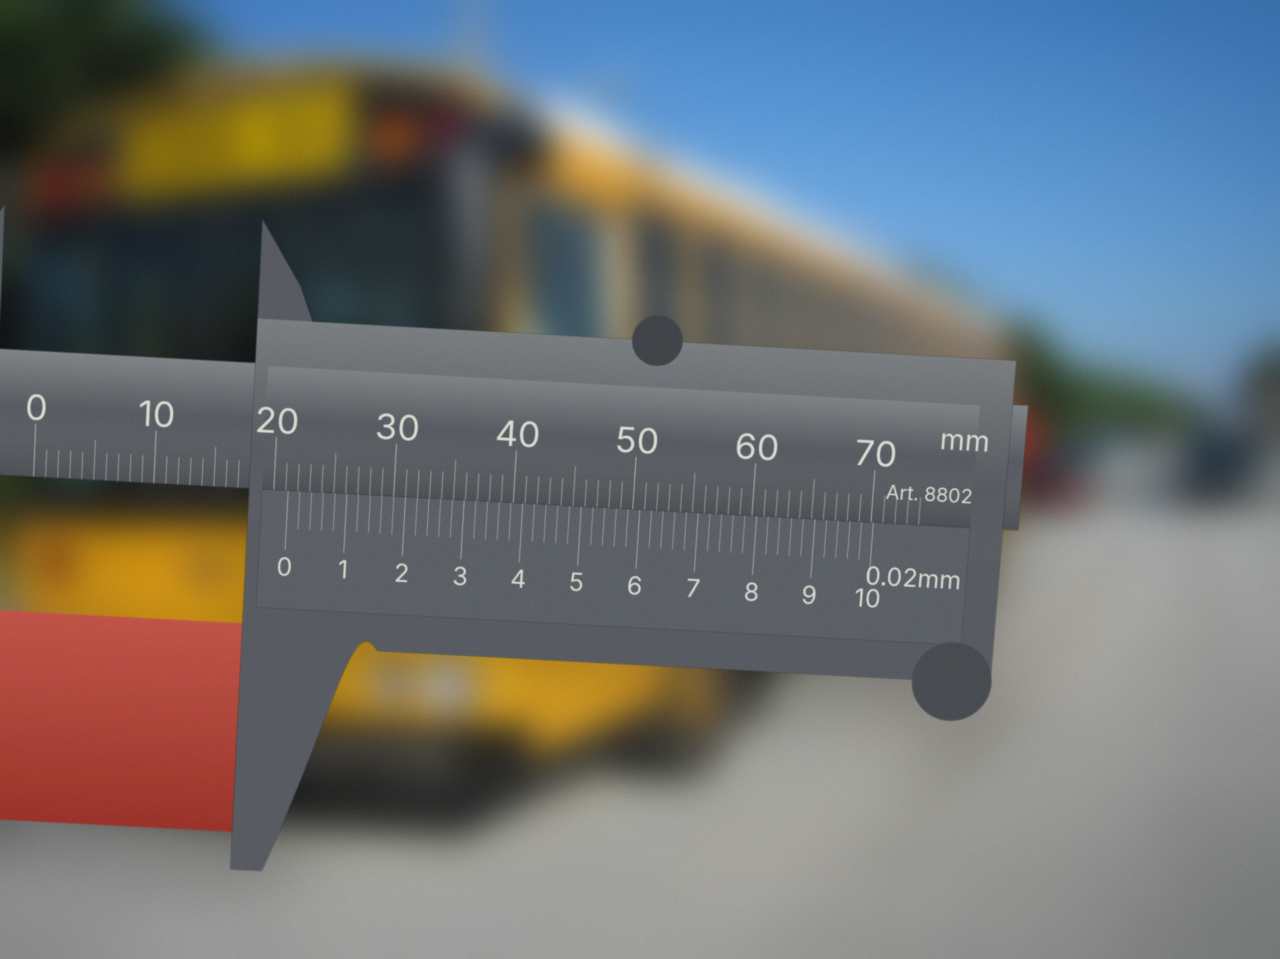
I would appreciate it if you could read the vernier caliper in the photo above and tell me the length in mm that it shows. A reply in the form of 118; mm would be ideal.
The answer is 21.2; mm
